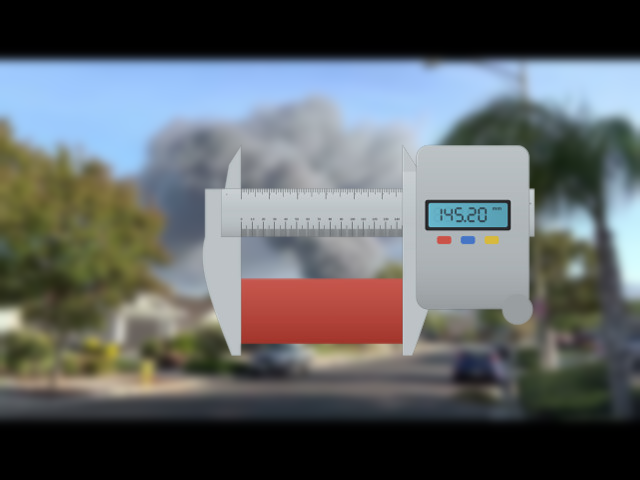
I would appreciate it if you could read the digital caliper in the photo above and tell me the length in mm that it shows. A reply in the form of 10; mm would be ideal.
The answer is 145.20; mm
